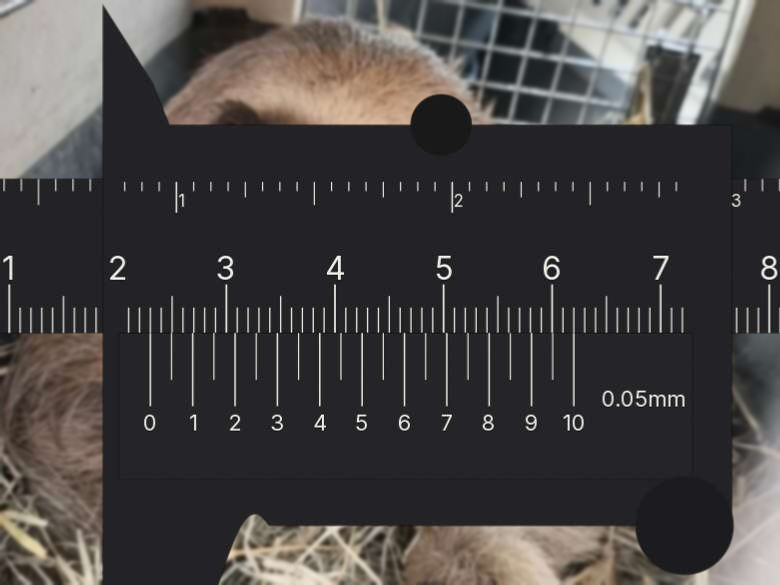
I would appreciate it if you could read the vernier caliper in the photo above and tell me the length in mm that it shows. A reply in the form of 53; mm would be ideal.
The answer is 23.0; mm
